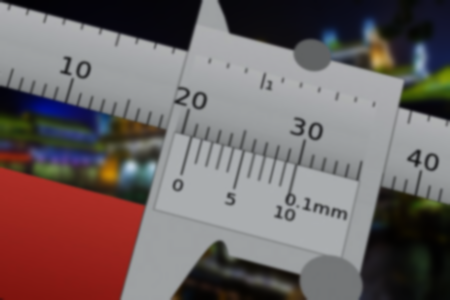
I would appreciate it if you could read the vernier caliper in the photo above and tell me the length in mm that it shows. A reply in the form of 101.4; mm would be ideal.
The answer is 20.8; mm
